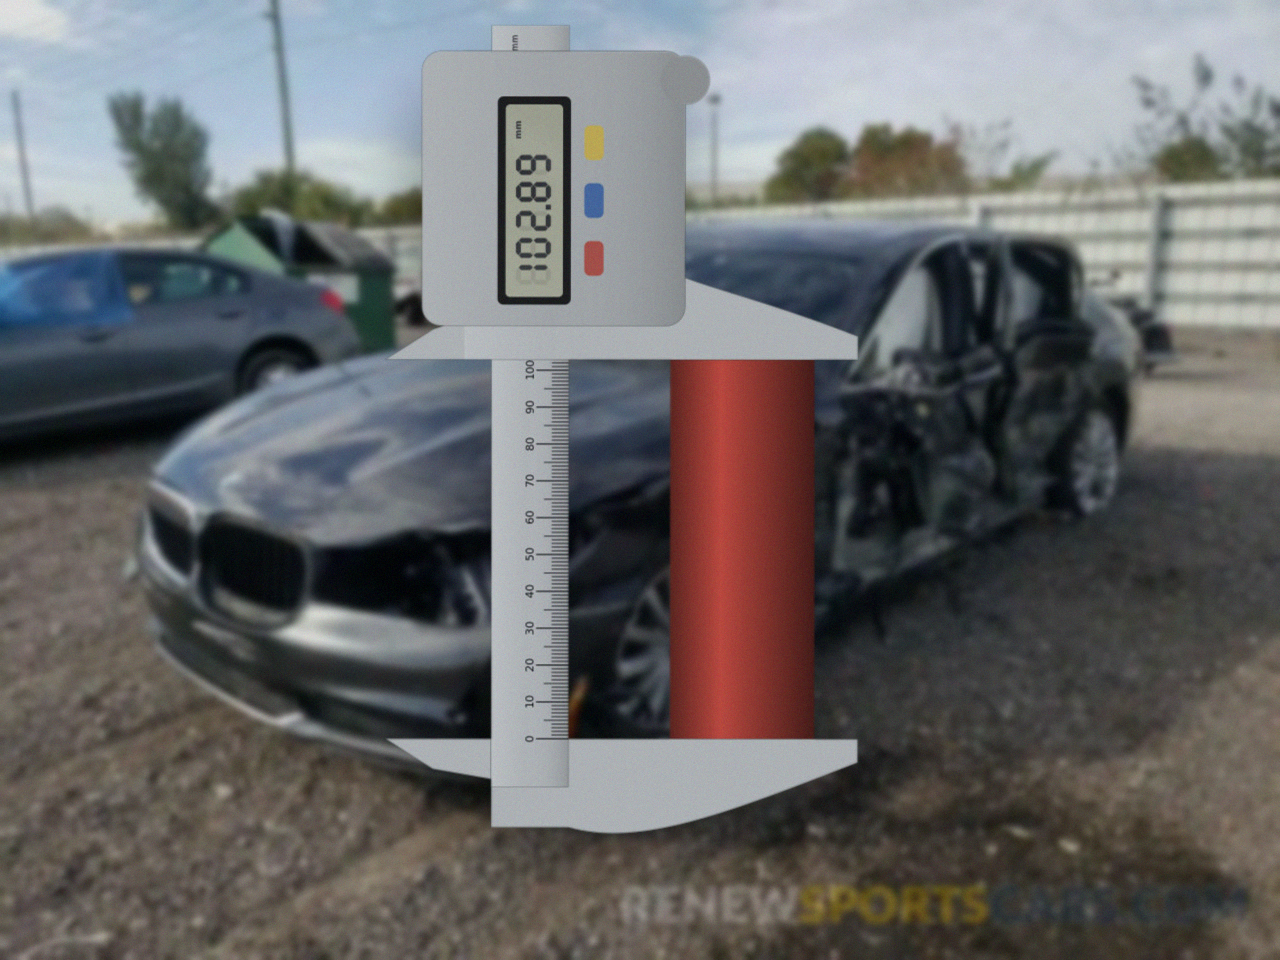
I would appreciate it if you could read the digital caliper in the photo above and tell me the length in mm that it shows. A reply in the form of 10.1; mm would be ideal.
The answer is 102.89; mm
